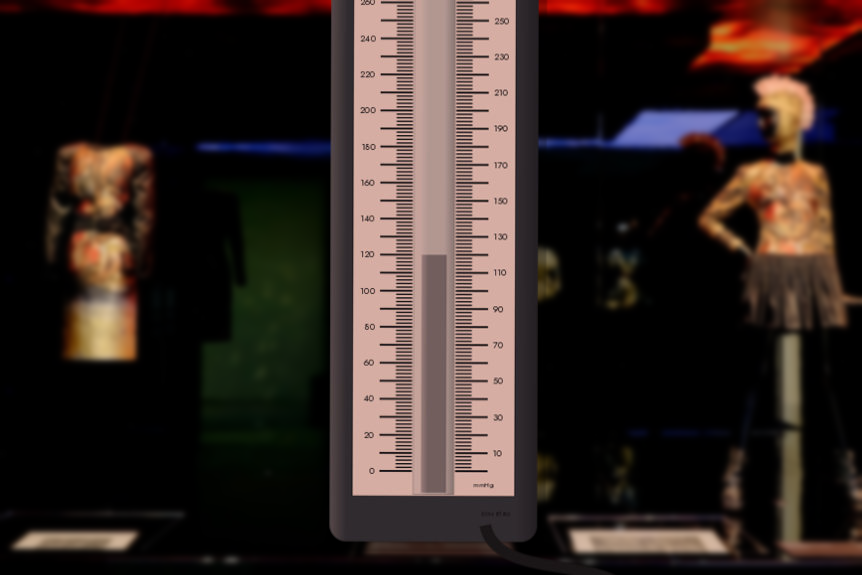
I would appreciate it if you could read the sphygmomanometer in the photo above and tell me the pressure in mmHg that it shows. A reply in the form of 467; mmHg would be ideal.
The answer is 120; mmHg
